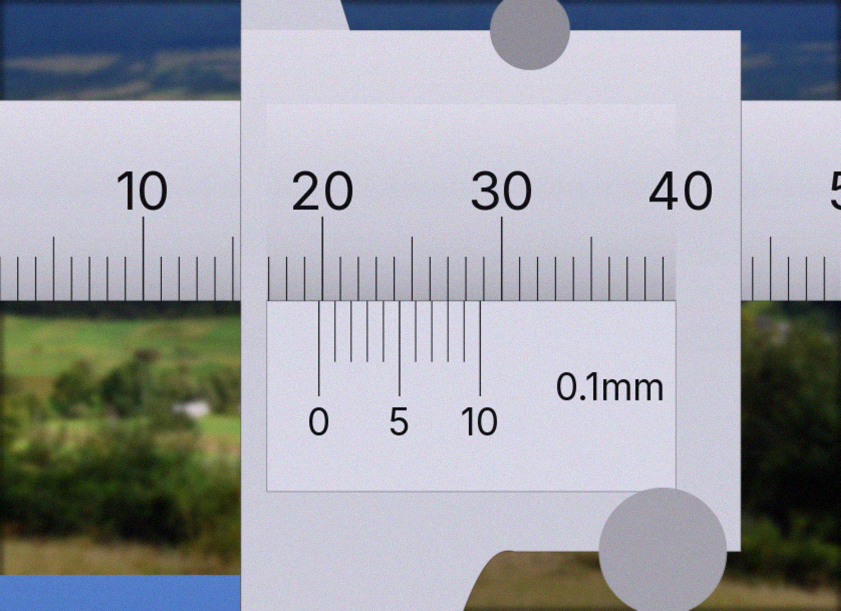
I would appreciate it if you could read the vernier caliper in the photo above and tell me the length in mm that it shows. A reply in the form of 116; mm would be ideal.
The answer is 19.8; mm
